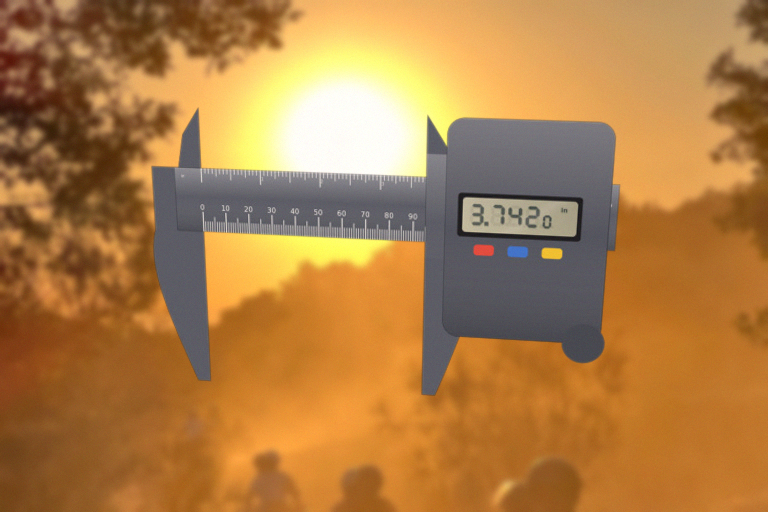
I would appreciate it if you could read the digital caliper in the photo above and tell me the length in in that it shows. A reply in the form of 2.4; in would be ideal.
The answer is 3.7420; in
